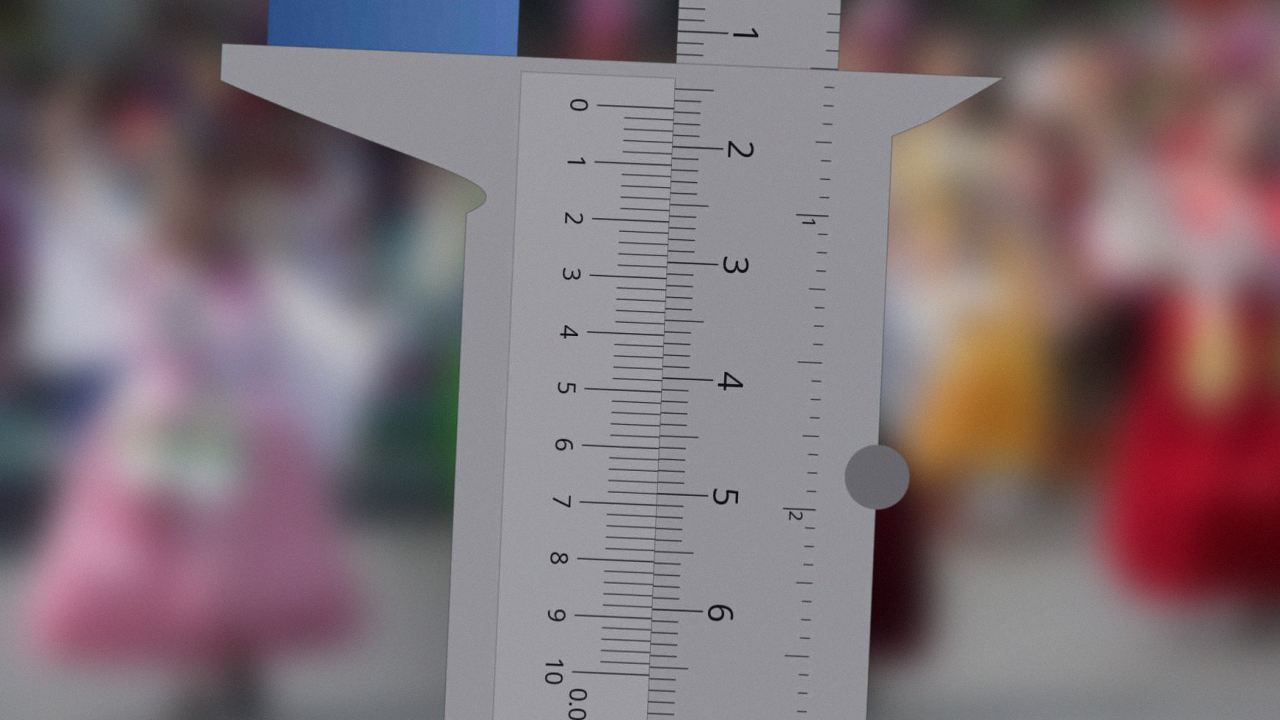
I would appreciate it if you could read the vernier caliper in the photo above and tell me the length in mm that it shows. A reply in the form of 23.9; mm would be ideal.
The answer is 16.7; mm
